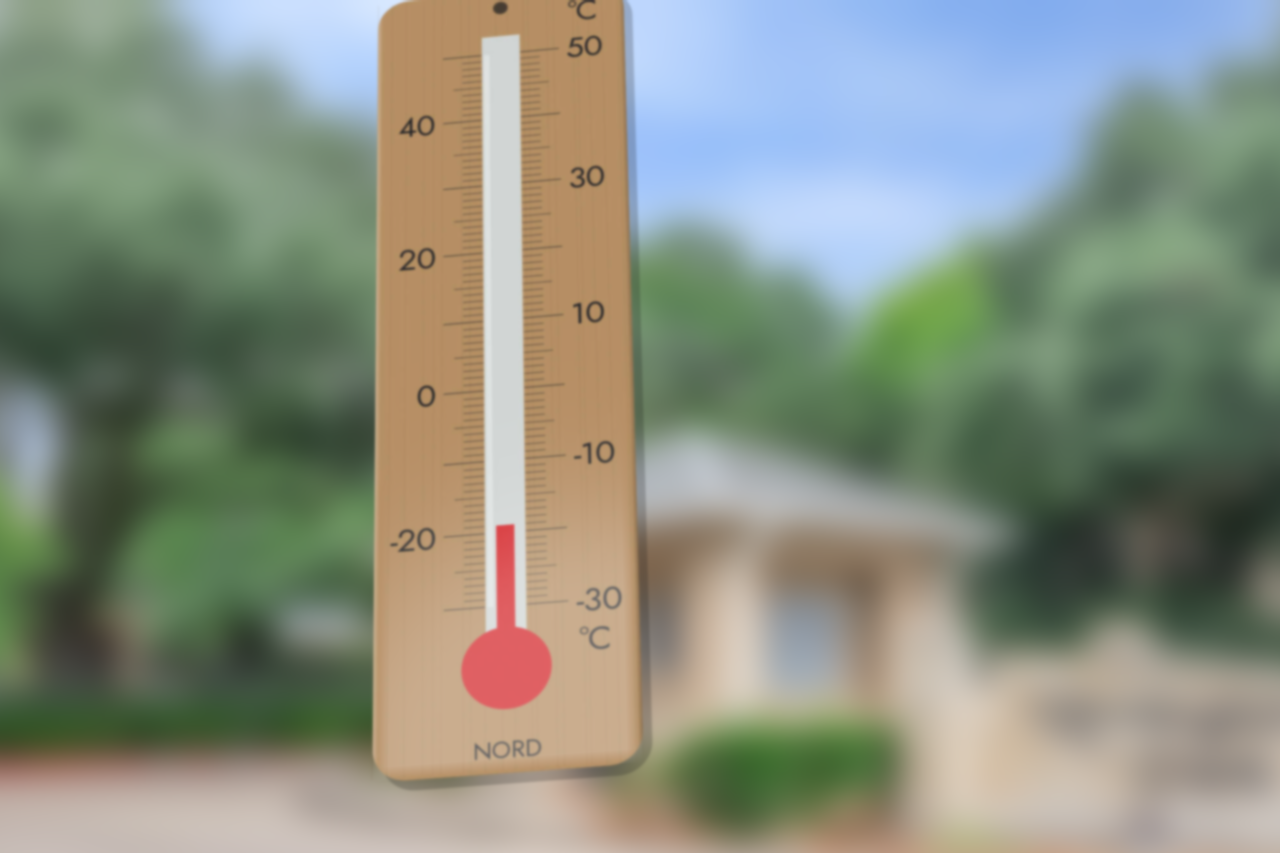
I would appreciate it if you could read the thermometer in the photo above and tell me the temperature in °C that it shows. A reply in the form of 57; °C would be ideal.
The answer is -19; °C
